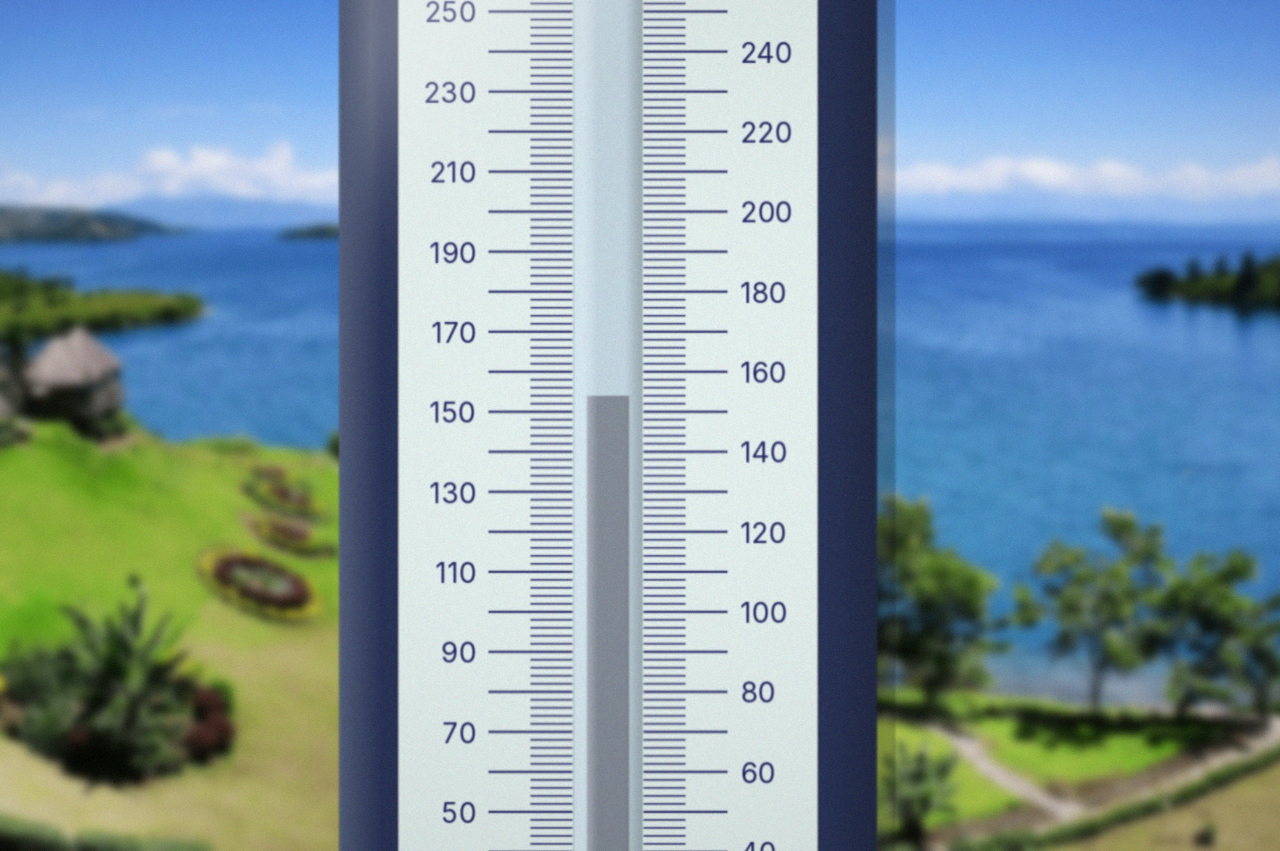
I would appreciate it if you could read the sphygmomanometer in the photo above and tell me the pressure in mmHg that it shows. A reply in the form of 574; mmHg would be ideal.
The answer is 154; mmHg
